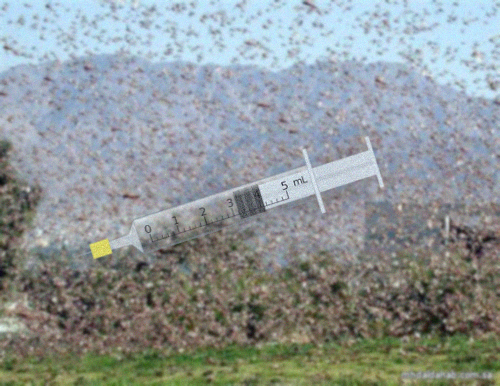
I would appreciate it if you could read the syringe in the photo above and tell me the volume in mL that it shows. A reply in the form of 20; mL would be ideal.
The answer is 3.2; mL
